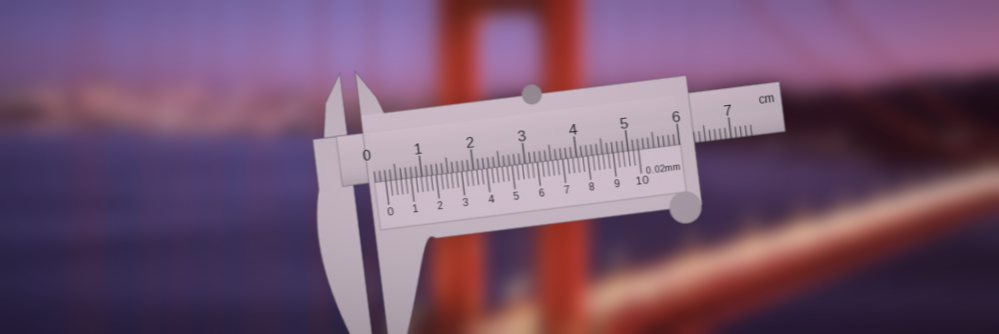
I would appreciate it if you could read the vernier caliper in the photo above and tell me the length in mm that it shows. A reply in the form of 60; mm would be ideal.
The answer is 3.0; mm
